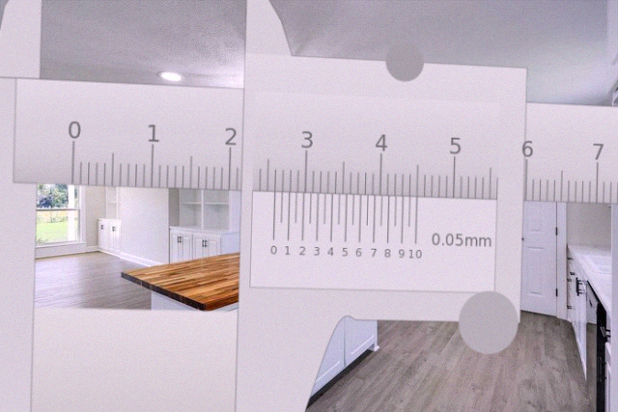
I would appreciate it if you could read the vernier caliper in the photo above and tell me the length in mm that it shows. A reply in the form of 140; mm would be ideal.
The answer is 26.0; mm
